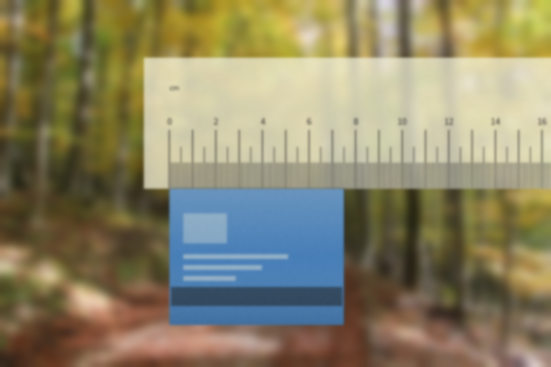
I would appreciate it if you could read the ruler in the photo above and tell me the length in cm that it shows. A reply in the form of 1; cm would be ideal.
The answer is 7.5; cm
